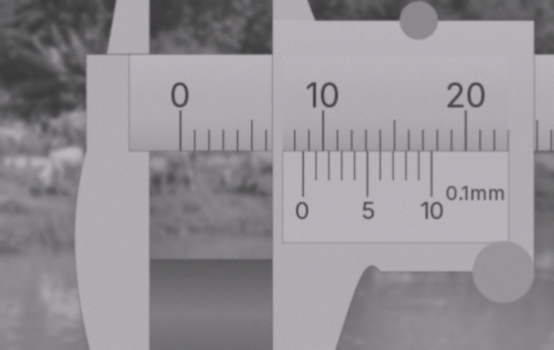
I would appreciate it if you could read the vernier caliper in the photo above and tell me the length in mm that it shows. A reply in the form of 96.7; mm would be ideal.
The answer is 8.6; mm
